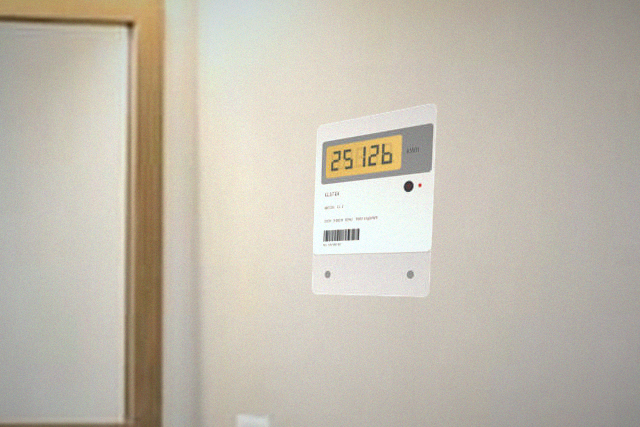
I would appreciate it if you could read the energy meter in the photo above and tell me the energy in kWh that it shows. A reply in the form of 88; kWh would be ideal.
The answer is 25126; kWh
